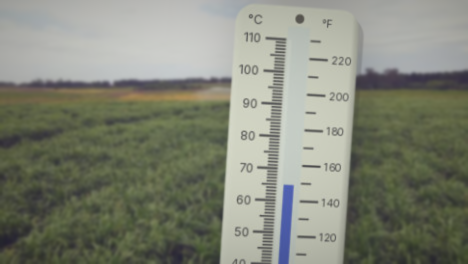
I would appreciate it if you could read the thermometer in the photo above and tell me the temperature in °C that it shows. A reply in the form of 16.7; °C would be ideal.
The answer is 65; °C
